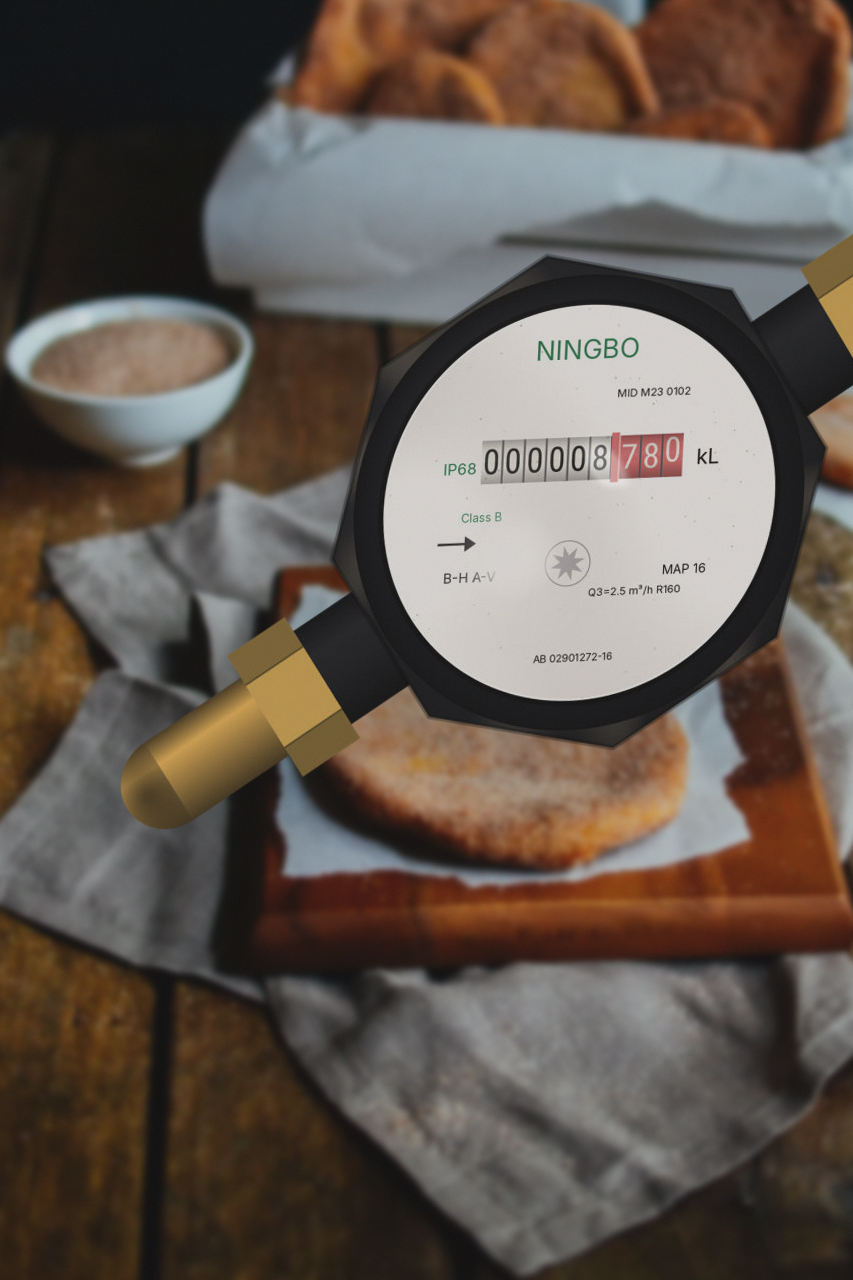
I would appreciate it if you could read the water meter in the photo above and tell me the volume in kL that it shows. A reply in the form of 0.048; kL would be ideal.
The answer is 8.780; kL
